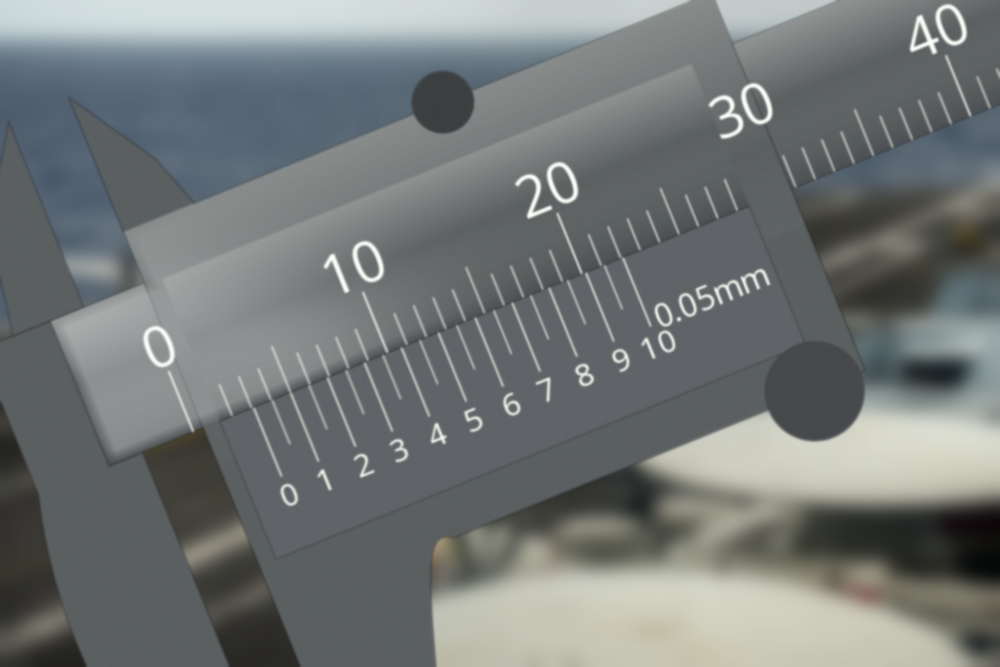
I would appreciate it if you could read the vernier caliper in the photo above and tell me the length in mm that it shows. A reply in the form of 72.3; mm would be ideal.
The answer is 3.1; mm
